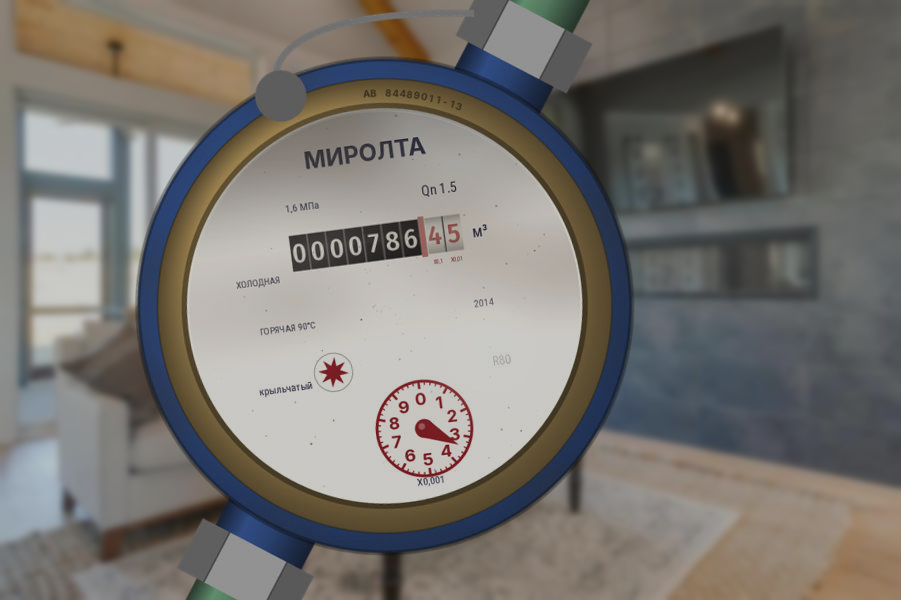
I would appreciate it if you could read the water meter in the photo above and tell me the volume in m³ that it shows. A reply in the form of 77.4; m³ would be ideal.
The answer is 786.453; m³
